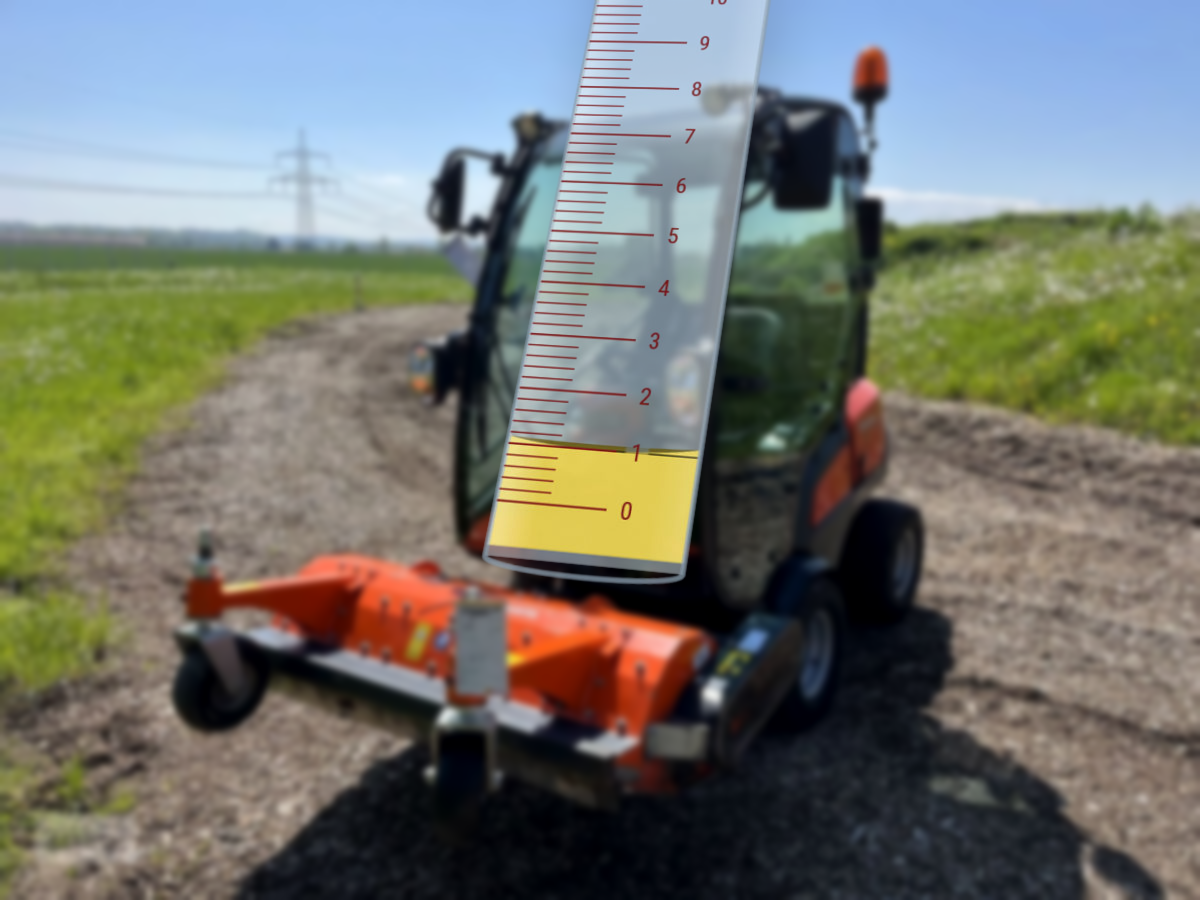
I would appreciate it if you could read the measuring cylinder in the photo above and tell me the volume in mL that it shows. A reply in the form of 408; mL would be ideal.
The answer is 1; mL
